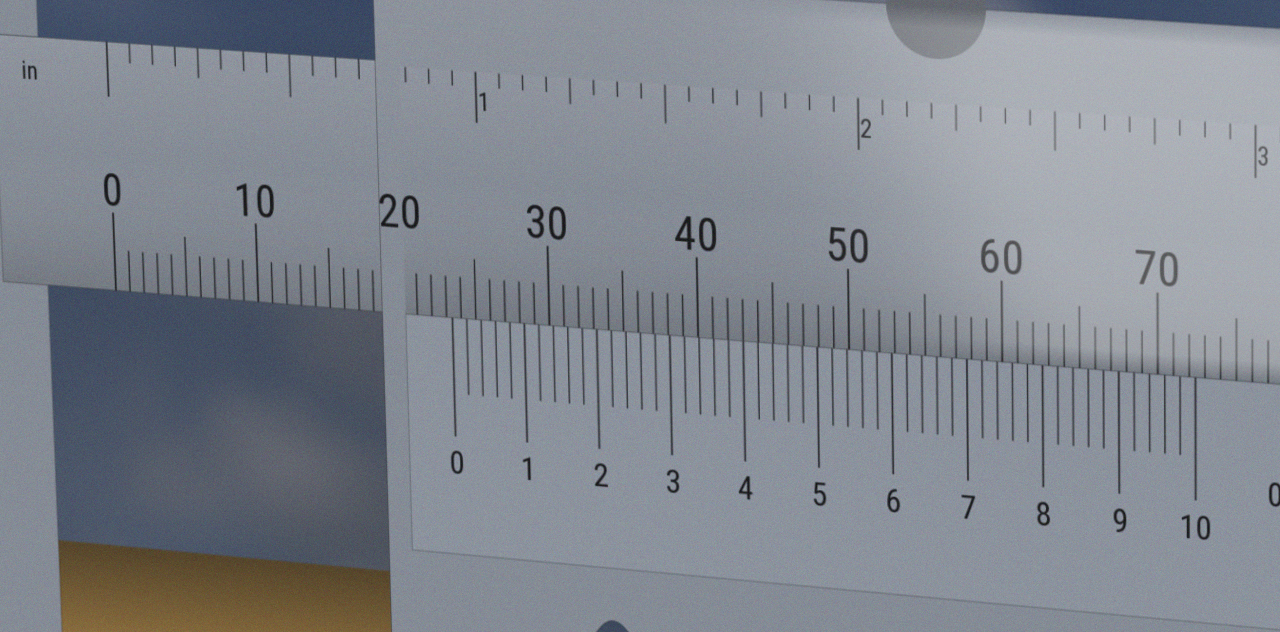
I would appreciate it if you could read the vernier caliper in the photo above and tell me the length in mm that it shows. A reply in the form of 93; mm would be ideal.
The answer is 23.4; mm
